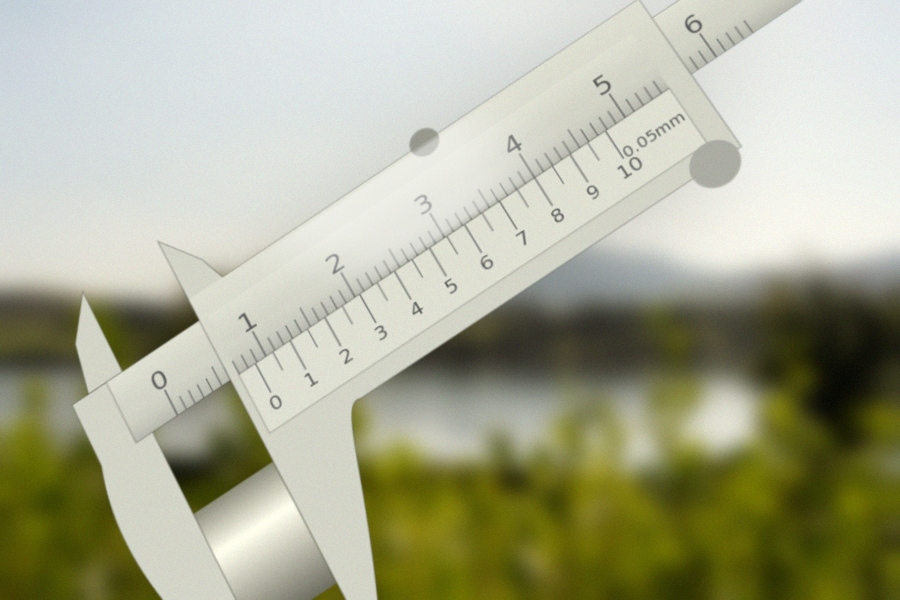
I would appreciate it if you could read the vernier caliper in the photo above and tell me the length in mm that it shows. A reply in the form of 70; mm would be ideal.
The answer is 8.8; mm
